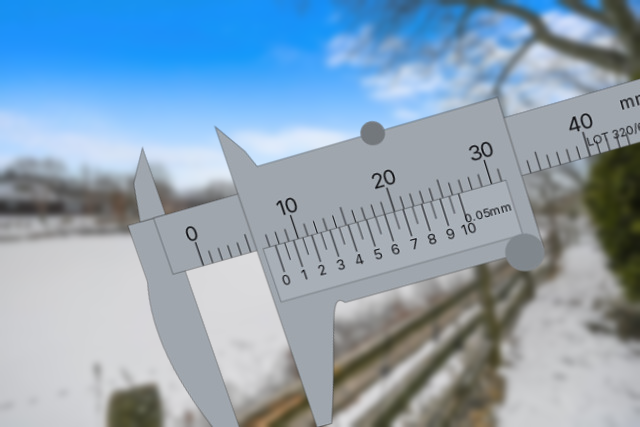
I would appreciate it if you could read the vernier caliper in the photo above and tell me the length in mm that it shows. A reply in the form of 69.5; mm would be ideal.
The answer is 7.6; mm
